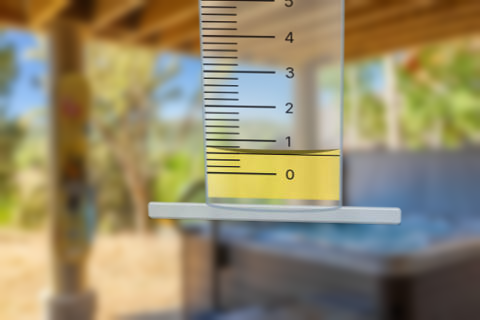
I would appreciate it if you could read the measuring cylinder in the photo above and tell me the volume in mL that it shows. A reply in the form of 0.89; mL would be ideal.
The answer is 0.6; mL
